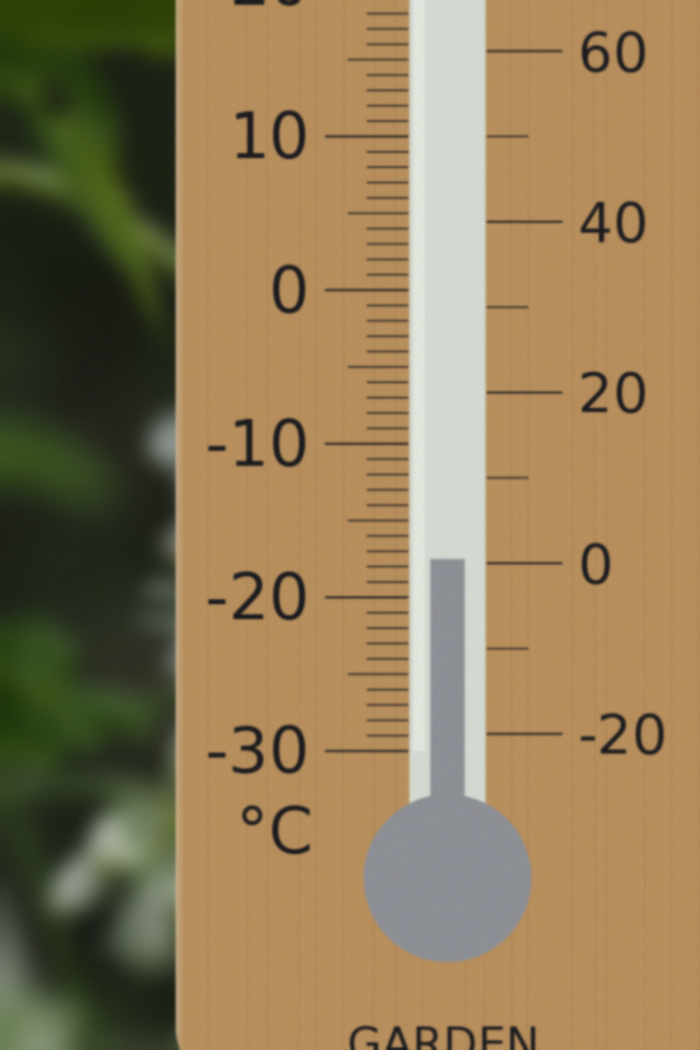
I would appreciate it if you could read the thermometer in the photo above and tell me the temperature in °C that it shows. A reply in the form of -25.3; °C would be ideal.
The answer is -17.5; °C
